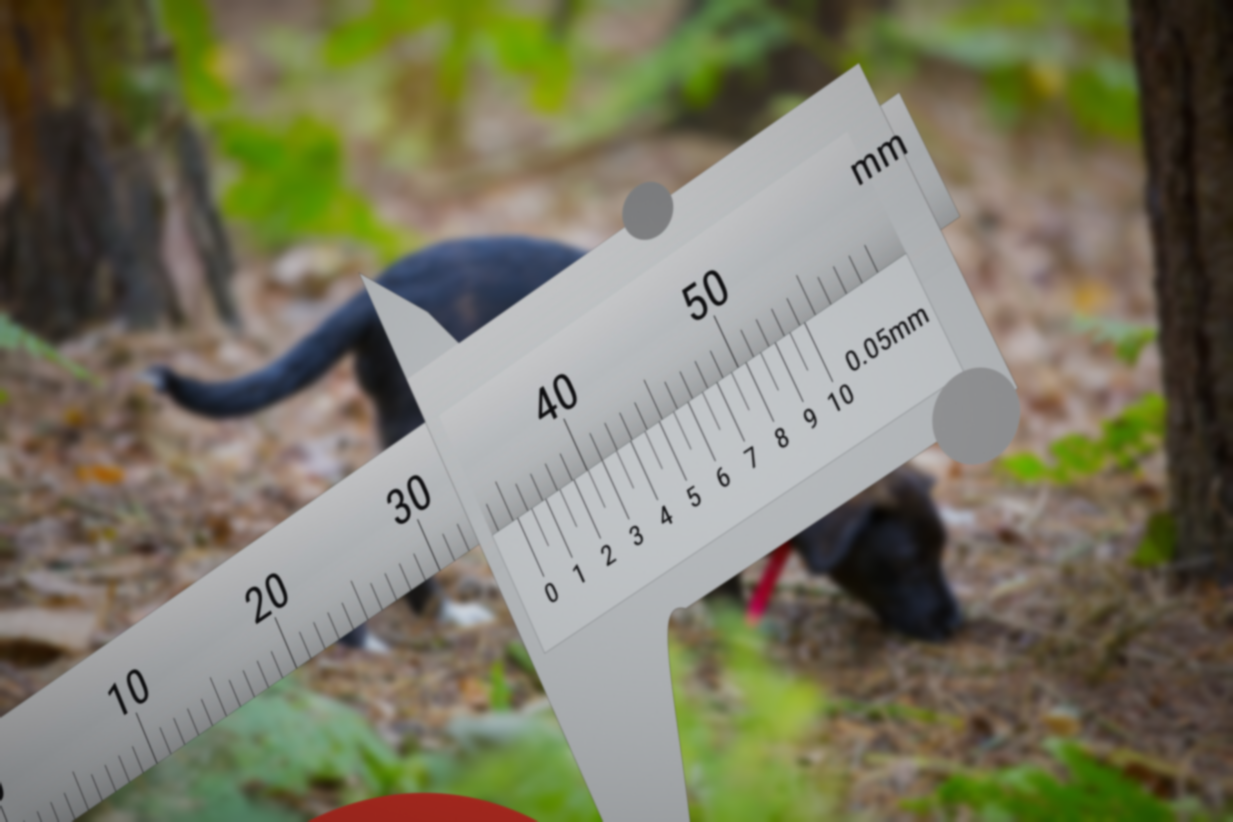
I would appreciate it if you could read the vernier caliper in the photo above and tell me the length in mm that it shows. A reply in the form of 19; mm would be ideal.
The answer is 35.3; mm
